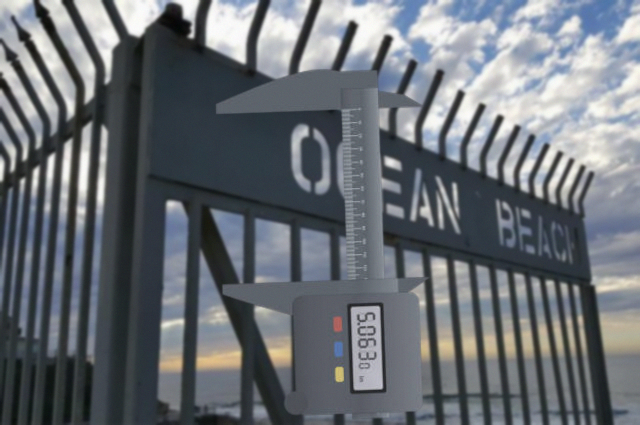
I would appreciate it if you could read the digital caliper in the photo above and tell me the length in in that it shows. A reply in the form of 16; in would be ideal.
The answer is 5.0630; in
